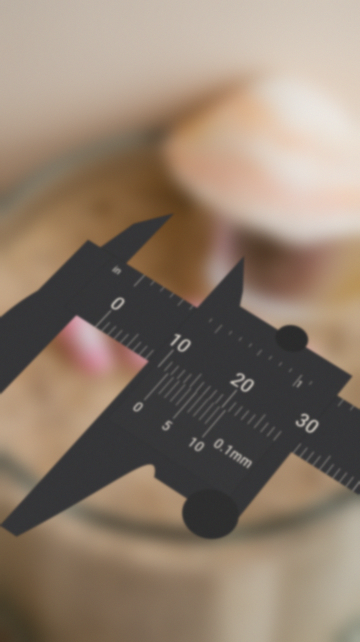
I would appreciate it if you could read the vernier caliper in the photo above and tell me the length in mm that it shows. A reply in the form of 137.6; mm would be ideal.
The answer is 11.6; mm
